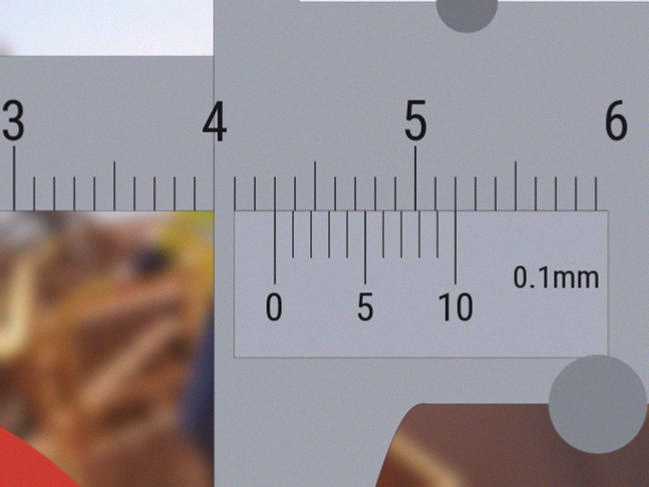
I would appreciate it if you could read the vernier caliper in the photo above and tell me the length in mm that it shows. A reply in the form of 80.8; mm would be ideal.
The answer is 43.0; mm
